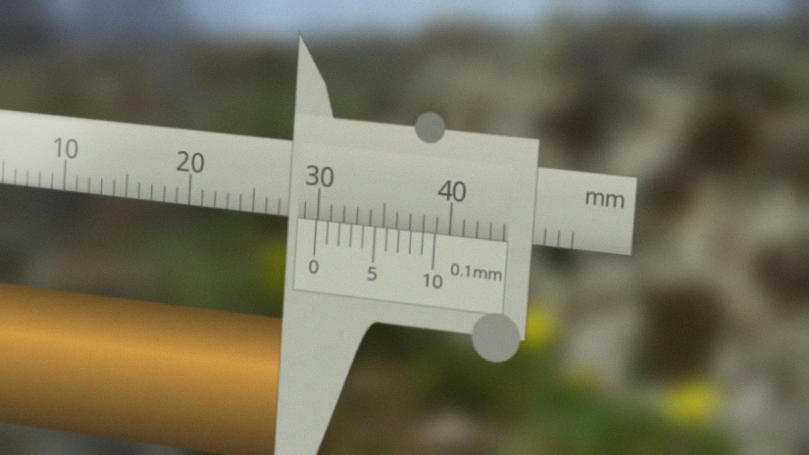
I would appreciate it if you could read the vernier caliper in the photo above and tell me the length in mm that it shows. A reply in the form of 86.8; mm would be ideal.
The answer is 29.9; mm
